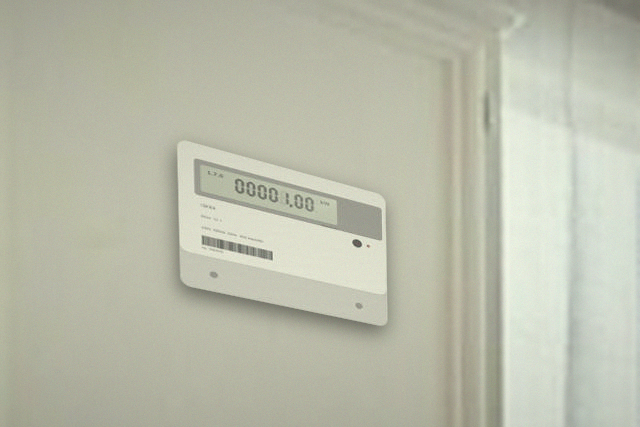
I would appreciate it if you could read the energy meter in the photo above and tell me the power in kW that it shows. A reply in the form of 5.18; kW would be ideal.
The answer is 1.00; kW
